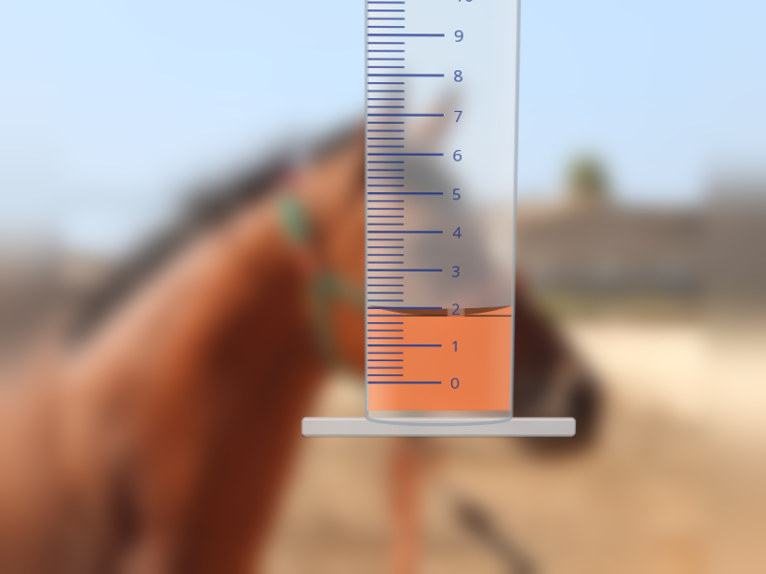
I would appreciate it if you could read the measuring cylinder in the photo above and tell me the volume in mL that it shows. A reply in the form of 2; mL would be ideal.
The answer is 1.8; mL
